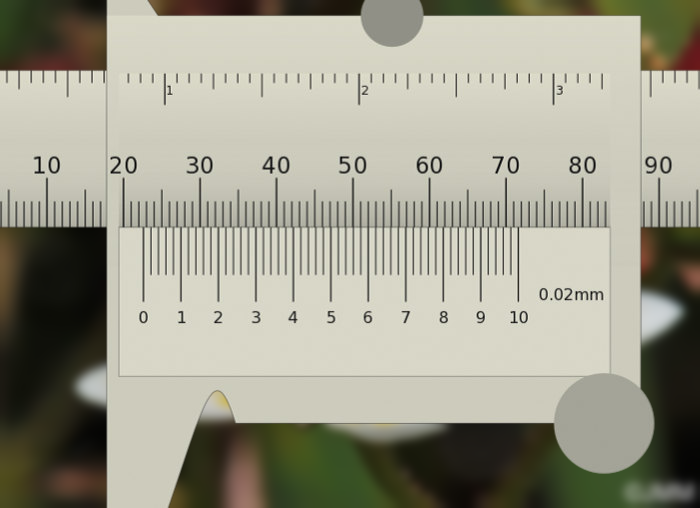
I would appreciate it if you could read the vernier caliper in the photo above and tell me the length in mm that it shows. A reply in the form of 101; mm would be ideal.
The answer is 22.6; mm
